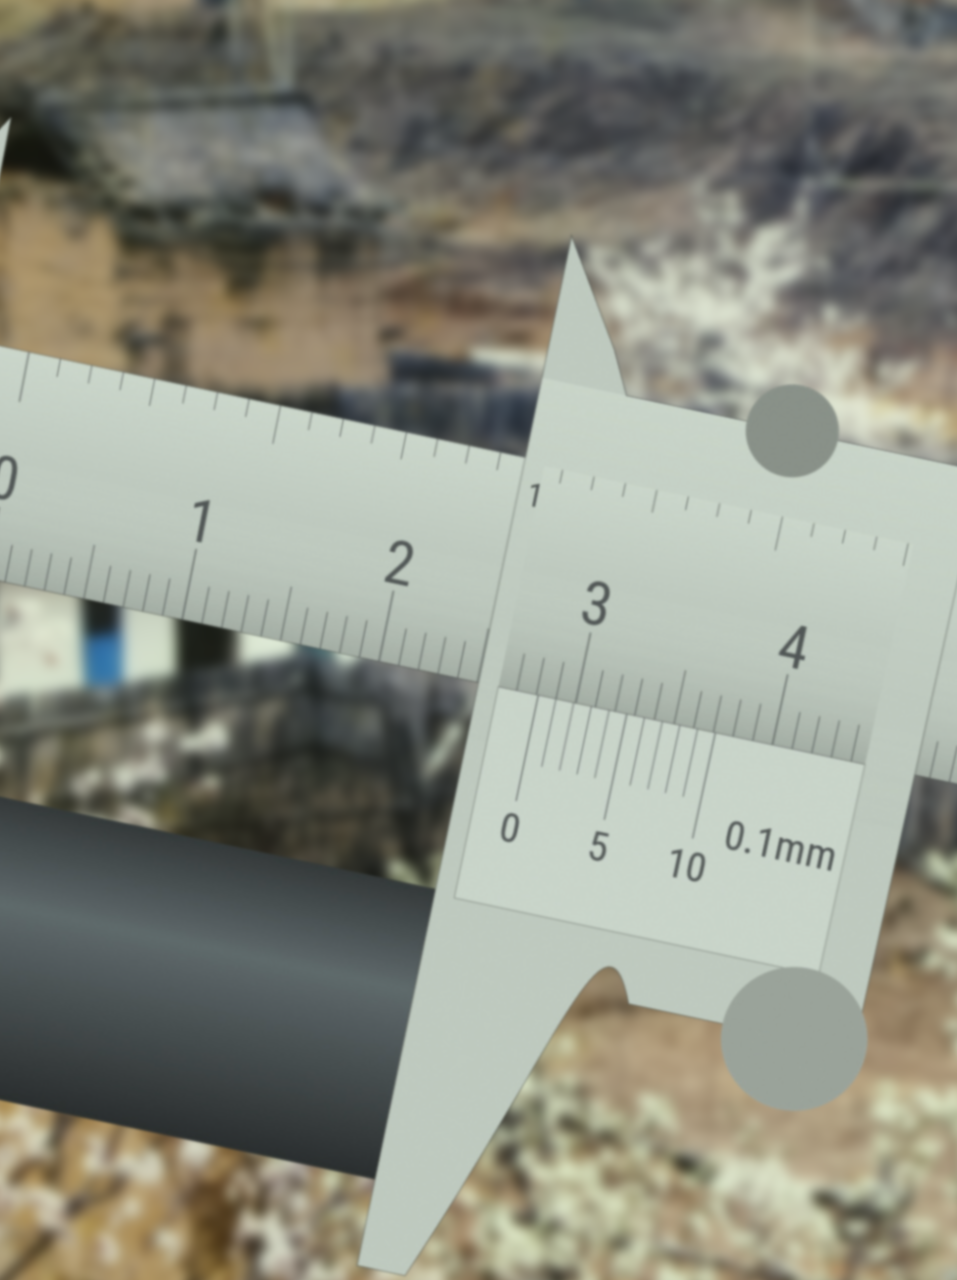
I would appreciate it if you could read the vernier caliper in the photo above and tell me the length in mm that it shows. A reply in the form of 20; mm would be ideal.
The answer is 28.1; mm
